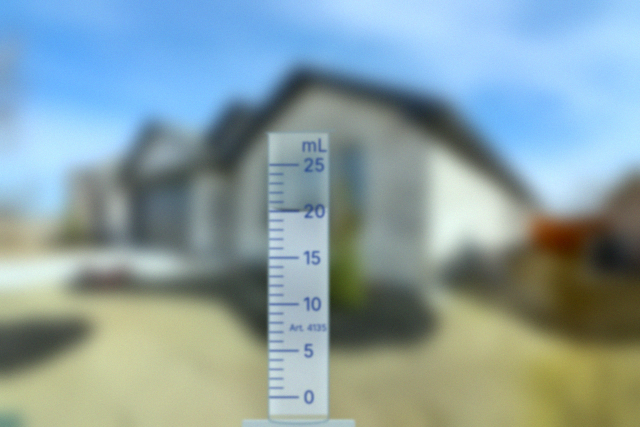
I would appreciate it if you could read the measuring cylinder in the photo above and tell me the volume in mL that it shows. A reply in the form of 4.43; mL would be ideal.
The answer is 20; mL
